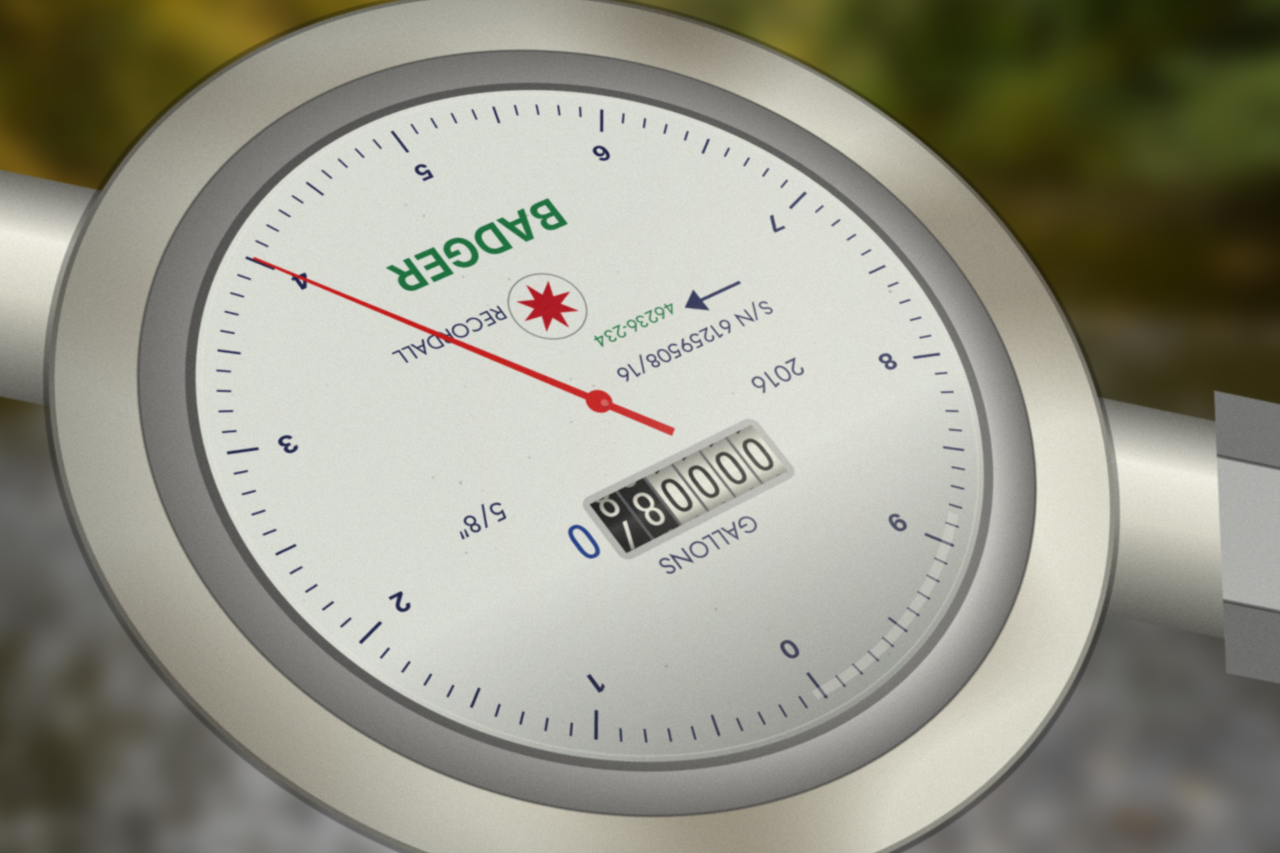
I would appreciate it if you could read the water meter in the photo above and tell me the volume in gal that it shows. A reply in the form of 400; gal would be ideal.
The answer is 874.0; gal
